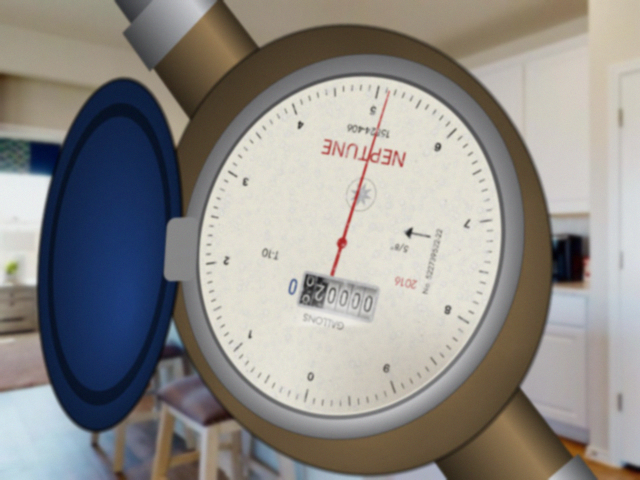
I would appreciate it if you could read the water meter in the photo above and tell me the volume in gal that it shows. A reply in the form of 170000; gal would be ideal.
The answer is 285.1; gal
